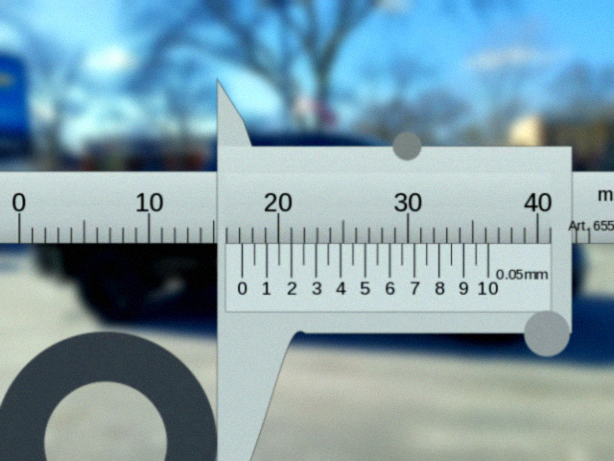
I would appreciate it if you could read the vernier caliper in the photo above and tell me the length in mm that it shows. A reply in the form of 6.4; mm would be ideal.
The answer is 17.2; mm
